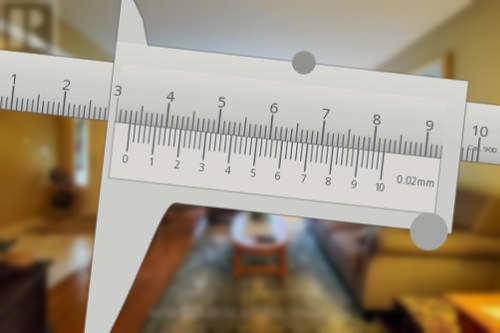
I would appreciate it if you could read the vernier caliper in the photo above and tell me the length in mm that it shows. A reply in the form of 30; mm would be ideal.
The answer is 33.0; mm
